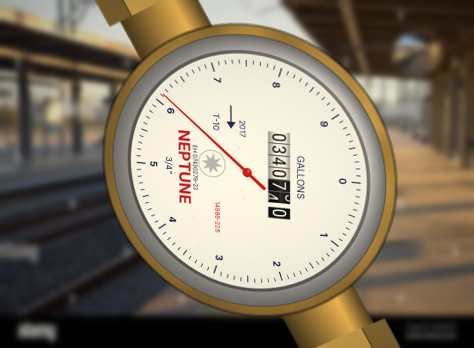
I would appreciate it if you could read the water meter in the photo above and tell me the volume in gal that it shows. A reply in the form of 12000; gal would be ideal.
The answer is 340736.1; gal
